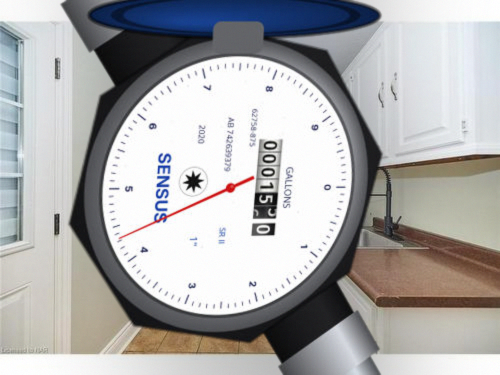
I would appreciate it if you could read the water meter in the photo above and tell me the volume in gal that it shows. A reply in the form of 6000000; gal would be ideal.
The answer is 1554.3; gal
